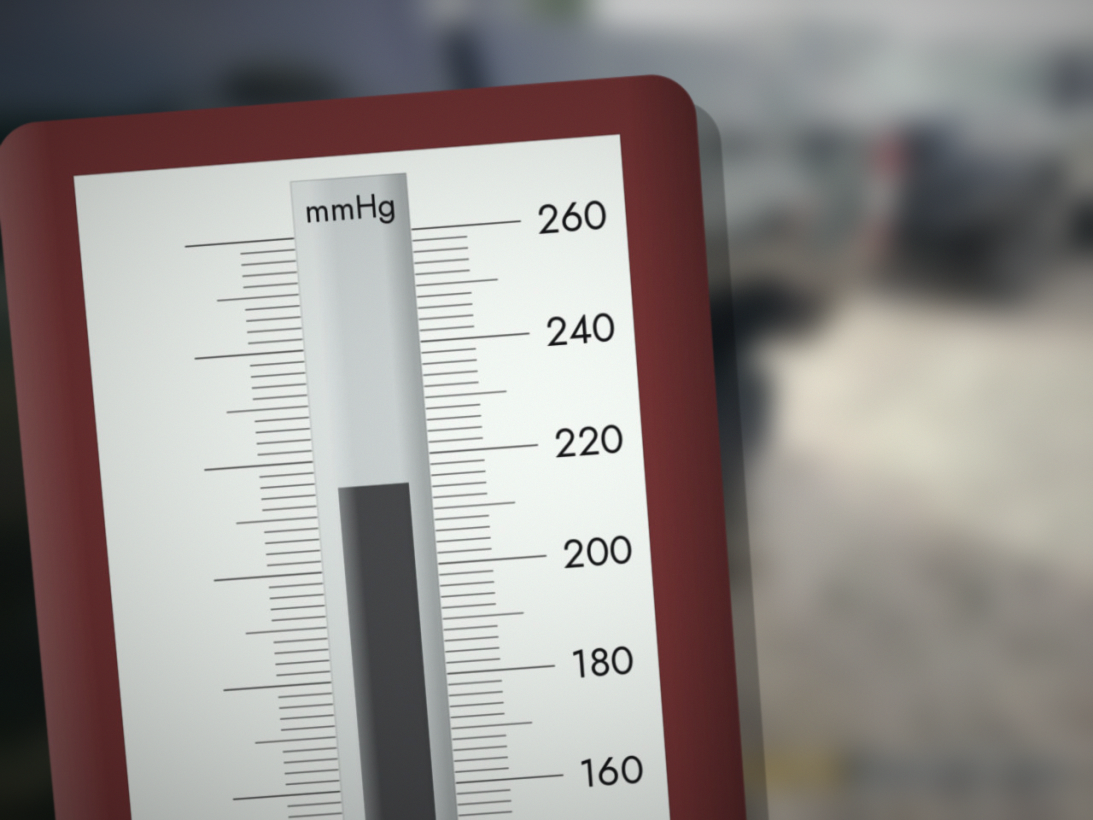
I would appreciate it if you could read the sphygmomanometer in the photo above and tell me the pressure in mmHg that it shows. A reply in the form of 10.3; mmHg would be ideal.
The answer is 215; mmHg
